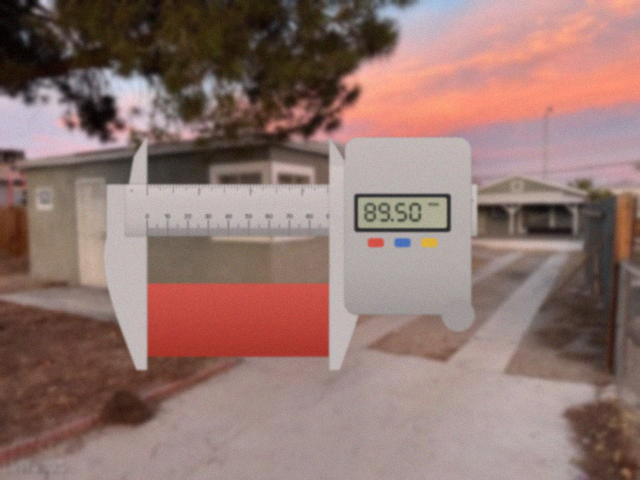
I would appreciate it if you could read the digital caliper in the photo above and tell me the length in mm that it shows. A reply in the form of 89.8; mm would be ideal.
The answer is 89.50; mm
